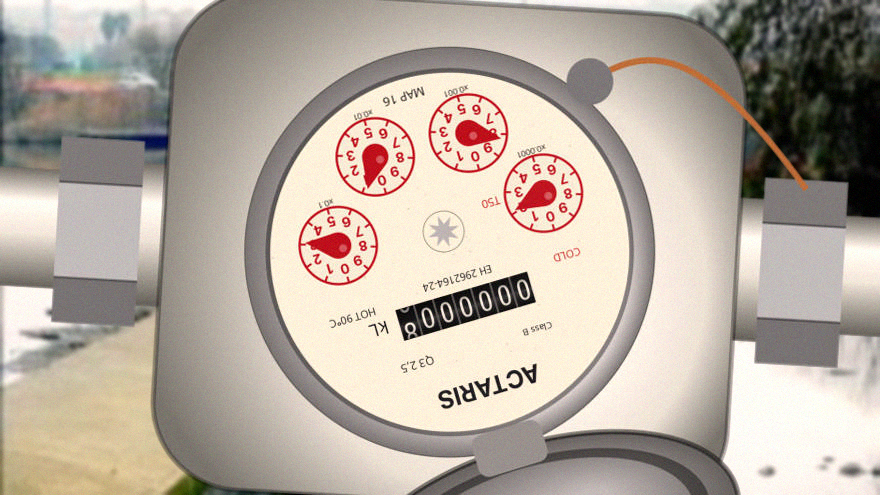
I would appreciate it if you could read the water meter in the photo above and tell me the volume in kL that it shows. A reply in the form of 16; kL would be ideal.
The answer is 8.3082; kL
